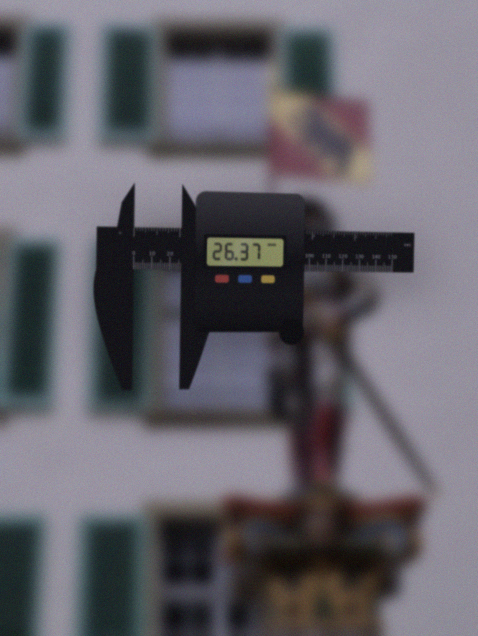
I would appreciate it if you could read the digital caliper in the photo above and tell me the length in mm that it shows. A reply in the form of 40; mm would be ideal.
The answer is 26.37; mm
